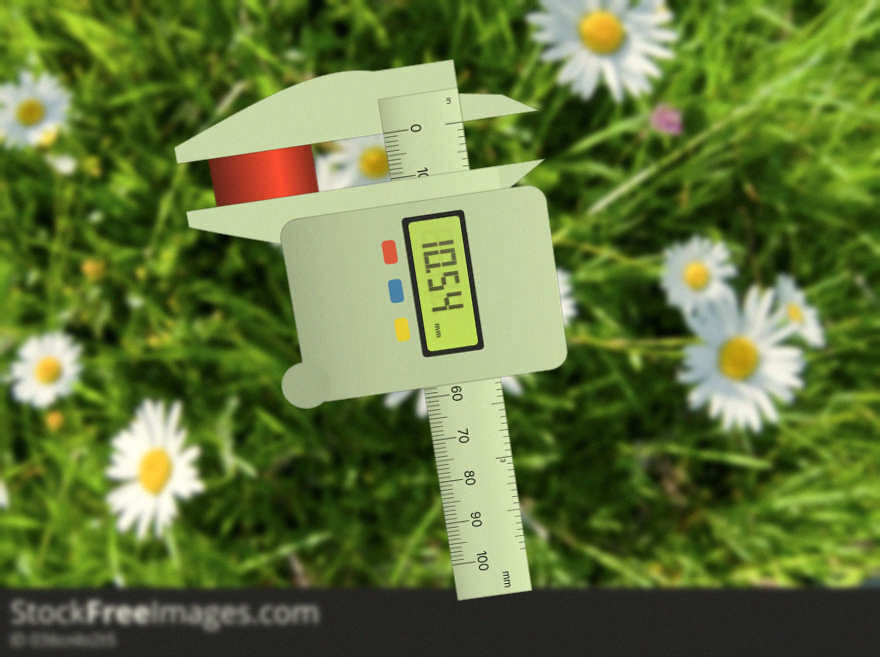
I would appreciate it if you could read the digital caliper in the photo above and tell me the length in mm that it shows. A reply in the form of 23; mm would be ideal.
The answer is 10.54; mm
